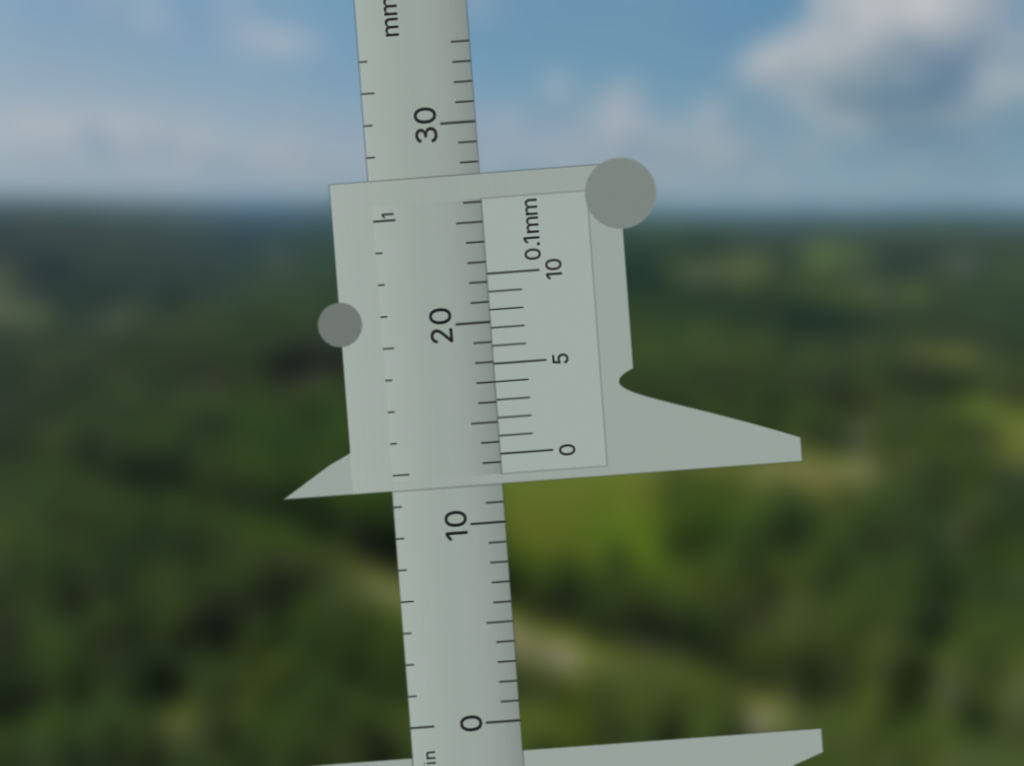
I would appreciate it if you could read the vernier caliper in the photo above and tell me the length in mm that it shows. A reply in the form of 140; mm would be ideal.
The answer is 13.4; mm
